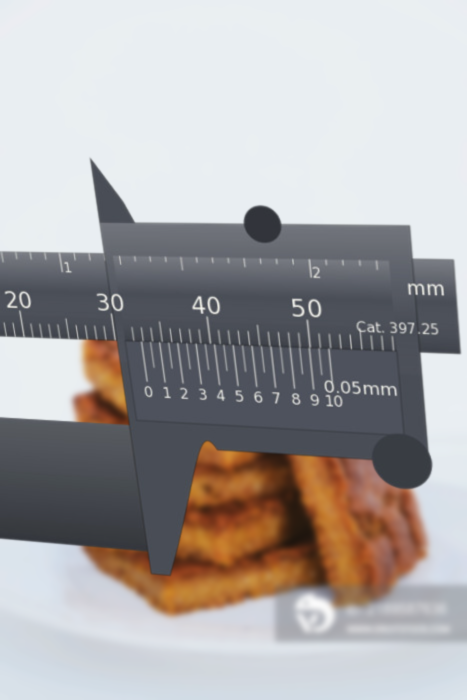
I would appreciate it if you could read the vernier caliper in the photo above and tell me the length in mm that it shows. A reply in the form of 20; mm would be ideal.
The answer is 32.8; mm
